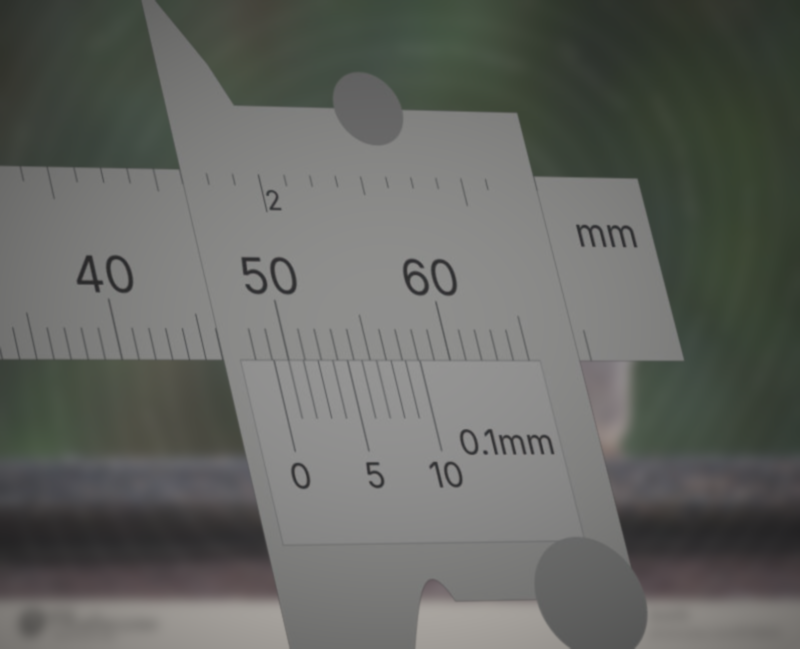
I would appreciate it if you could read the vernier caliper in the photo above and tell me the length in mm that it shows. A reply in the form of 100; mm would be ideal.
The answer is 49.1; mm
